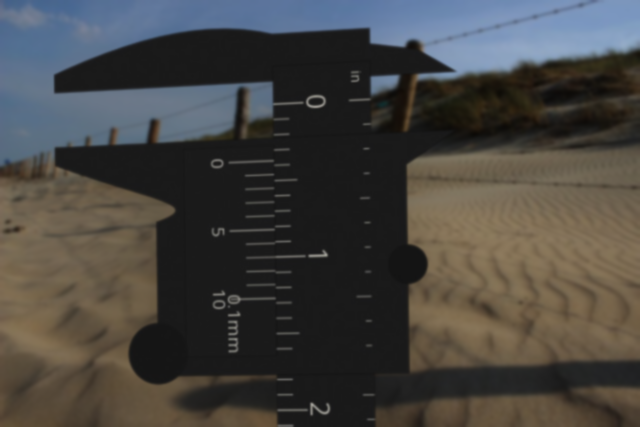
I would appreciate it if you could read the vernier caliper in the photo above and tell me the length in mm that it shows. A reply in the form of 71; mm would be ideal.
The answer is 3.7; mm
